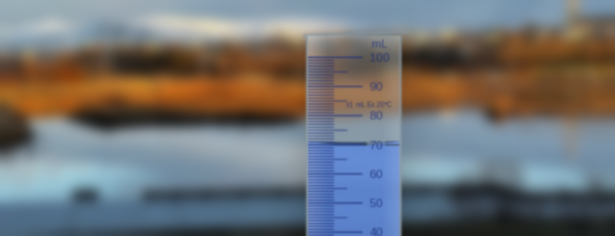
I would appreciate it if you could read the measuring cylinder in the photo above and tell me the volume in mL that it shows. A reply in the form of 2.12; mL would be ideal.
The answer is 70; mL
